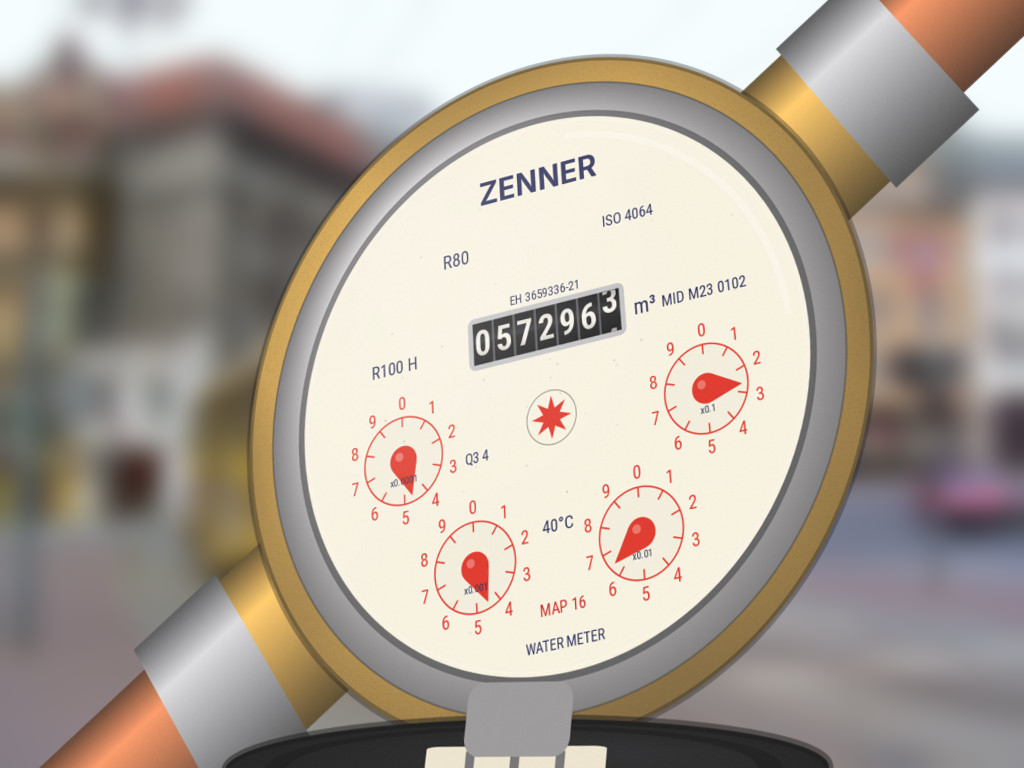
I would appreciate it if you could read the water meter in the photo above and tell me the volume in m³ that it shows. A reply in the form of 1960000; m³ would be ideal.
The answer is 572963.2644; m³
